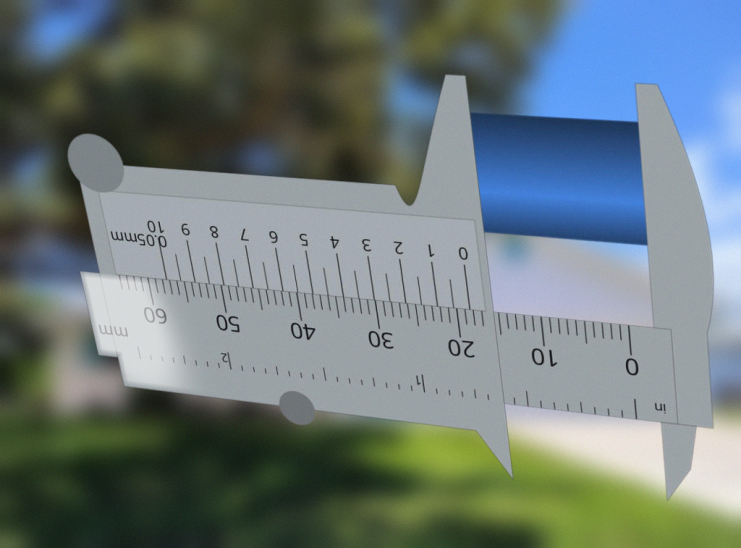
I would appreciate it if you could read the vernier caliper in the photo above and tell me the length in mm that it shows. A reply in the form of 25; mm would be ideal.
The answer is 18.4; mm
